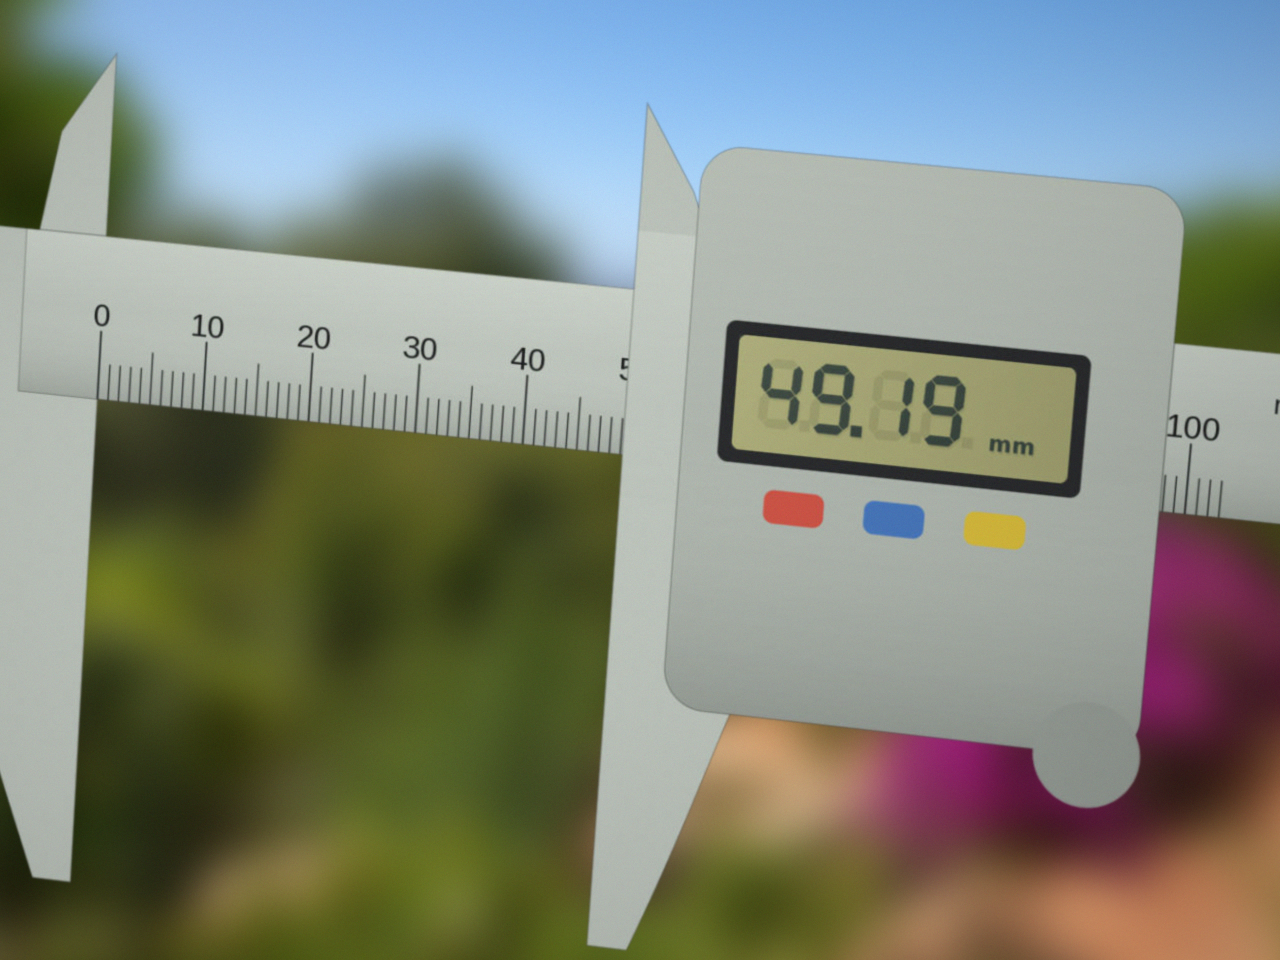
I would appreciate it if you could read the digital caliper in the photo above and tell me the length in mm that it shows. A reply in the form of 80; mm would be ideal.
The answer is 49.19; mm
